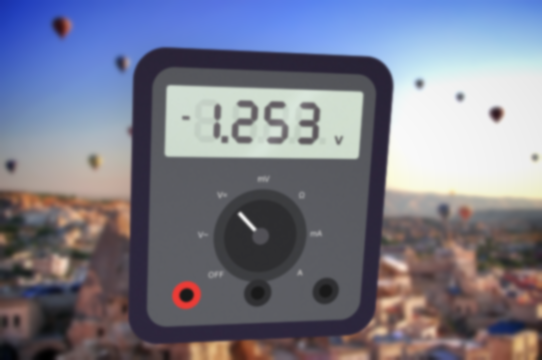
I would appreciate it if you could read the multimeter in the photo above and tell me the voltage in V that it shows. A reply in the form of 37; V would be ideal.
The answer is -1.253; V
